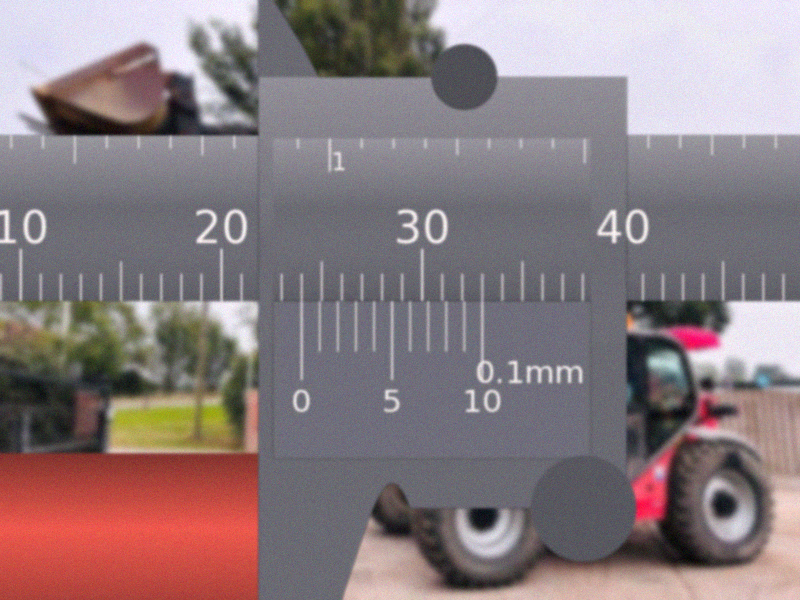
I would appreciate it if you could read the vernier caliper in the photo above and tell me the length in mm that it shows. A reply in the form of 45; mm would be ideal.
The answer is 24.0; mm
